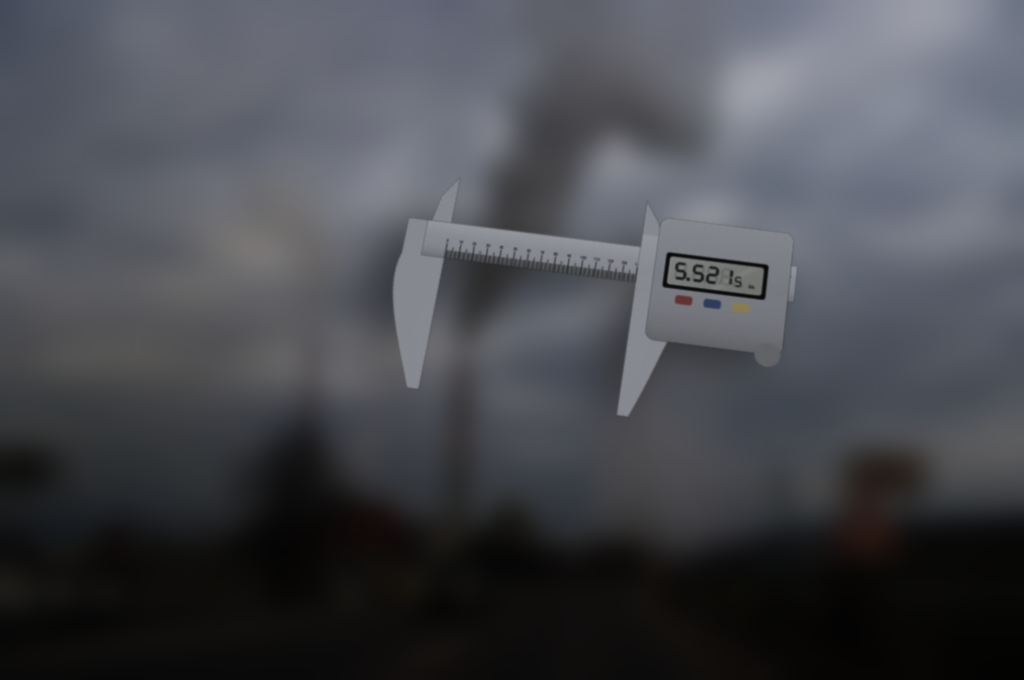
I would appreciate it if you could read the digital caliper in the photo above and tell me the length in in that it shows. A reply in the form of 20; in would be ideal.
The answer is 5.5215; in
